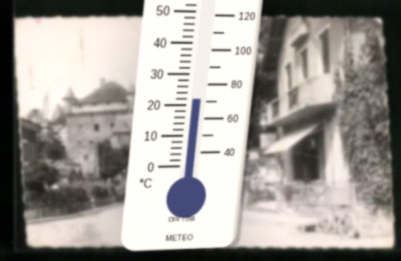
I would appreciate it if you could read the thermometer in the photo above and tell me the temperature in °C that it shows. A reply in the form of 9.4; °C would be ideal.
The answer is 22; °C
